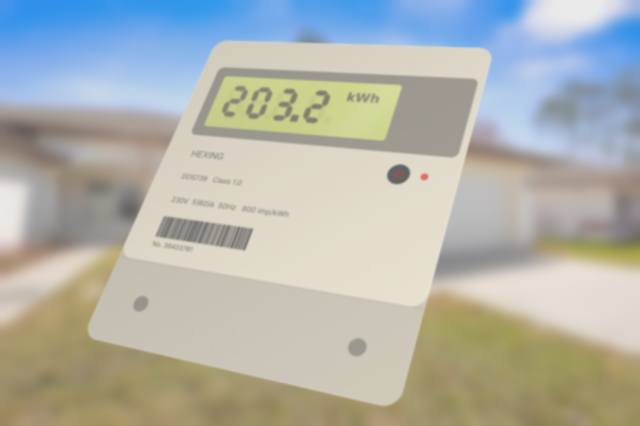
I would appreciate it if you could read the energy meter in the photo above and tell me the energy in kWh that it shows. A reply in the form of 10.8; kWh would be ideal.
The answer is 203.2; kWh
